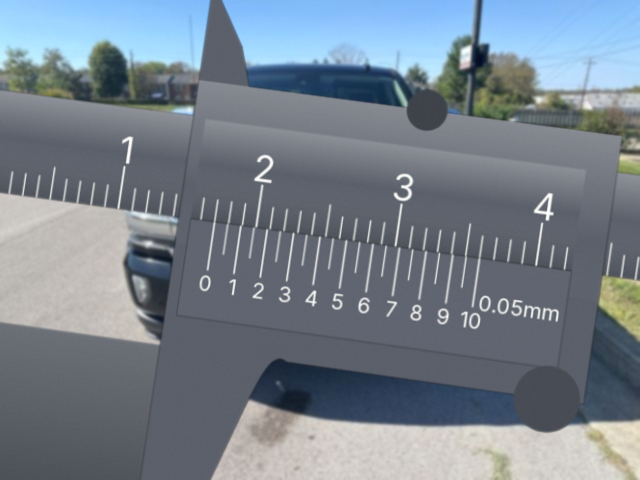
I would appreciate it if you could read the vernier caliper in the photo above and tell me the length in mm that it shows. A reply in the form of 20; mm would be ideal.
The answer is 17.0; mm
